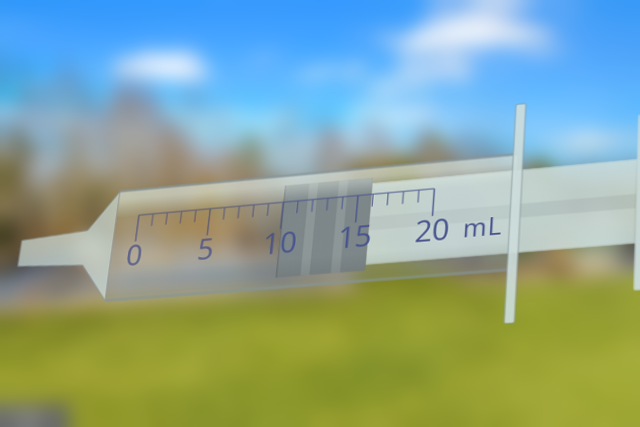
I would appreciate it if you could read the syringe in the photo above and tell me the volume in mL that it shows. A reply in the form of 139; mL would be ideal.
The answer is 10; mL
